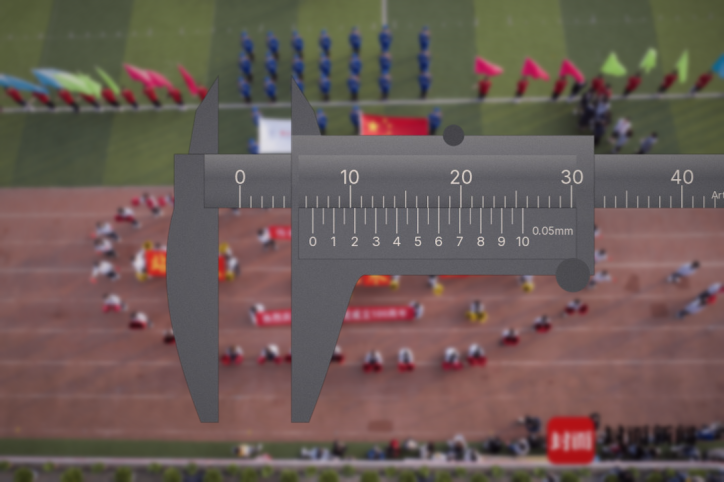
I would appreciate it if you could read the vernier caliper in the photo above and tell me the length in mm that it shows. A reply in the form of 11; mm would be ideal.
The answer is 6.6; mm
